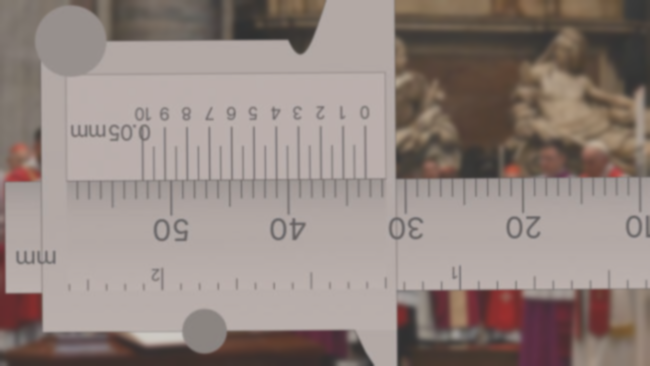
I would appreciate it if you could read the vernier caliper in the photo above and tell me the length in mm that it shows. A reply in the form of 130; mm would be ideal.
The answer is 33.4; mm
